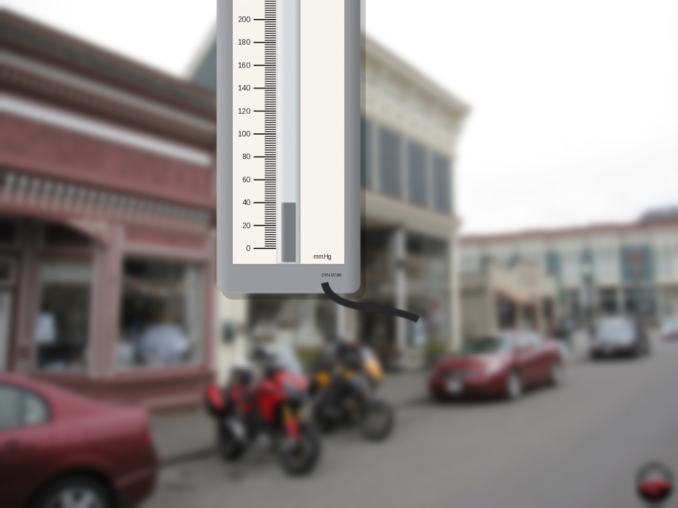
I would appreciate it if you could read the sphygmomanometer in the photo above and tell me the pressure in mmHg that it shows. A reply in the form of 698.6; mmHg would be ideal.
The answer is 40; mmHg
